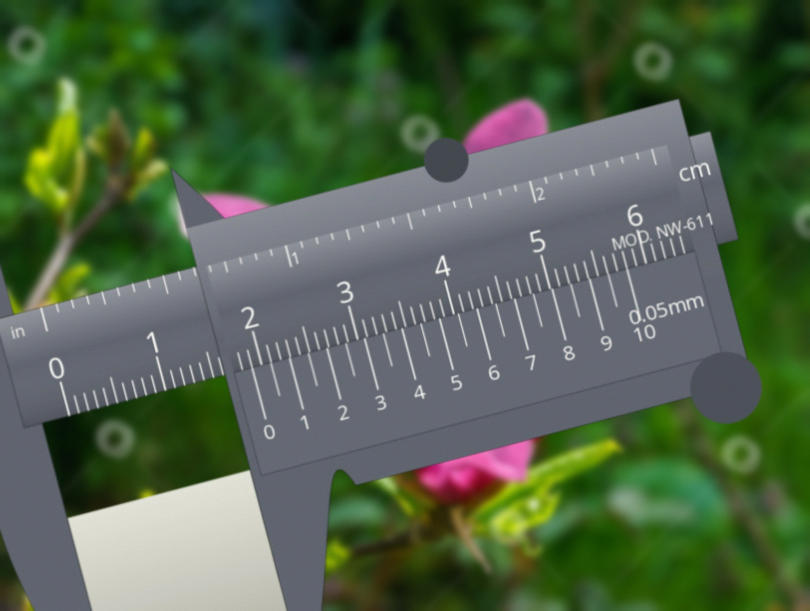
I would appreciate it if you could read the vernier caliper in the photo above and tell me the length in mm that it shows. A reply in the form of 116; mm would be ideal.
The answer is 19.0; mm
